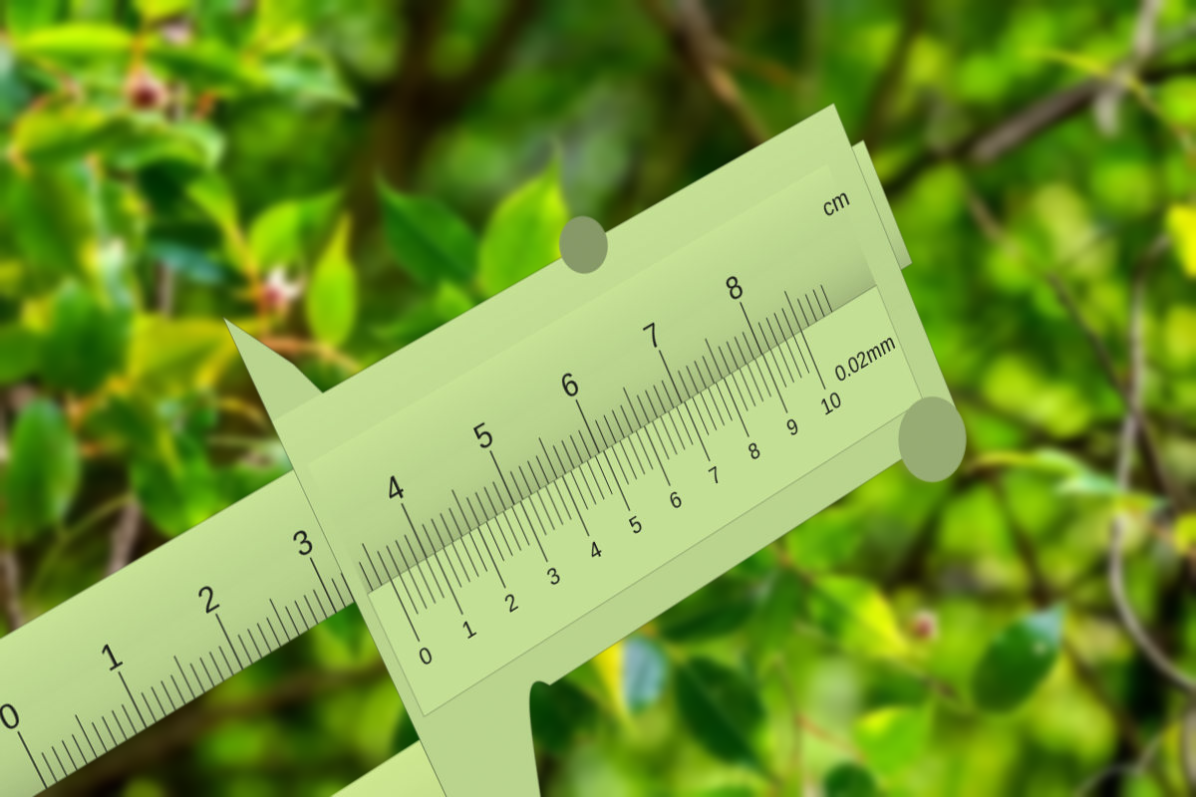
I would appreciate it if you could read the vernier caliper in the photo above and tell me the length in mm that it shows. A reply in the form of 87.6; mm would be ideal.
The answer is 36.0; mm
